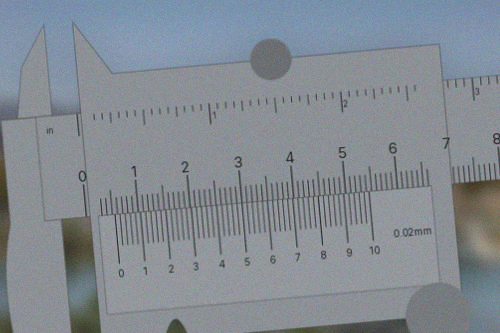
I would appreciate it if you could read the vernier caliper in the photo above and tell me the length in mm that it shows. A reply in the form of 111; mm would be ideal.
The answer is 5.5; mm
